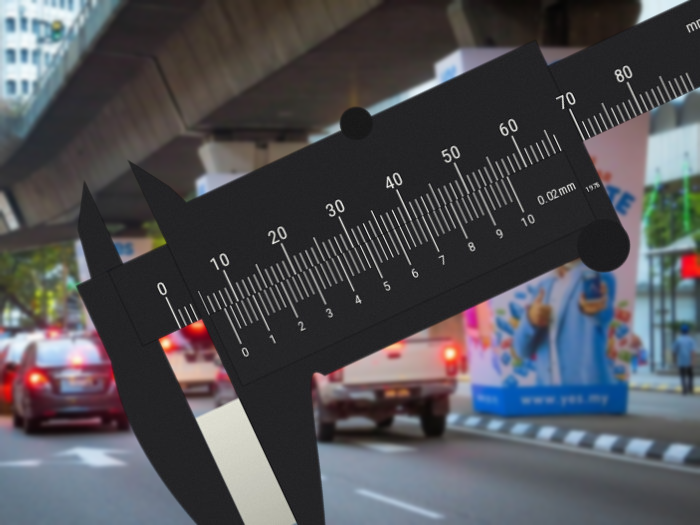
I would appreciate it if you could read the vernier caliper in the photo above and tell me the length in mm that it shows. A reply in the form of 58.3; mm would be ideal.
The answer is 7.6; mm
